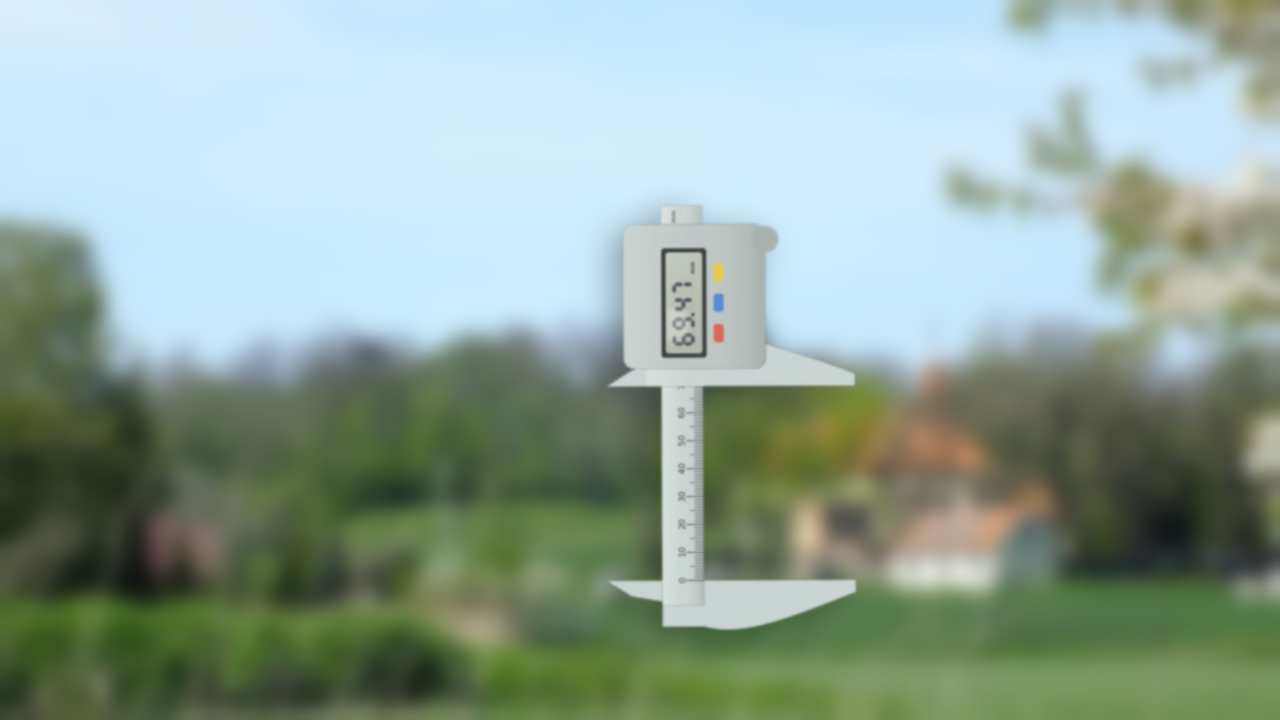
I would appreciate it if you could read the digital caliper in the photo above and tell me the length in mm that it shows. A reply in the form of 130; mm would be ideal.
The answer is 69.47; mm
